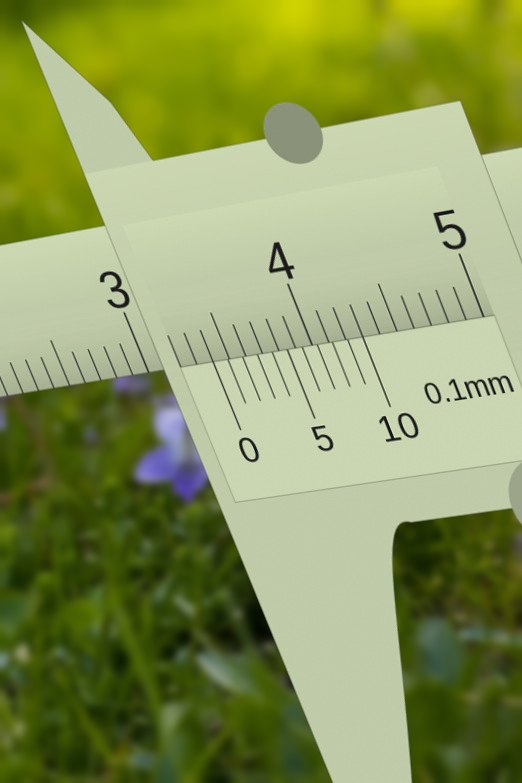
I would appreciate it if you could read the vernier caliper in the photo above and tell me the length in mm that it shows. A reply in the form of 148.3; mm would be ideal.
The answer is 34.0; mm
